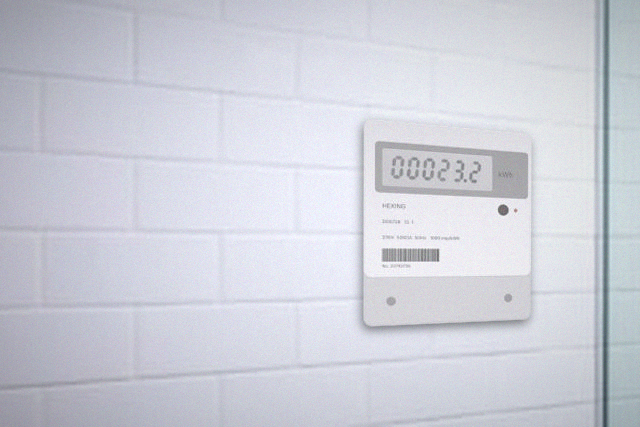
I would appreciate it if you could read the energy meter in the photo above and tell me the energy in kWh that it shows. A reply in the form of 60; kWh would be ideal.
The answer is 23.2; kWh
